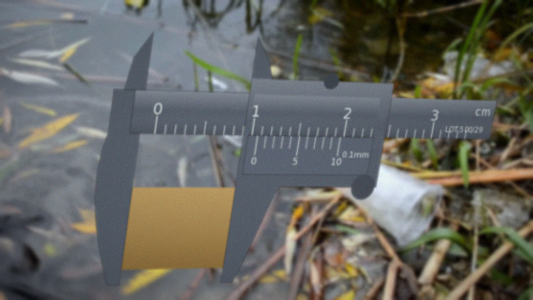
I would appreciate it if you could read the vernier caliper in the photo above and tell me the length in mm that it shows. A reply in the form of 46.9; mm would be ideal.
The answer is 10.6; mm
